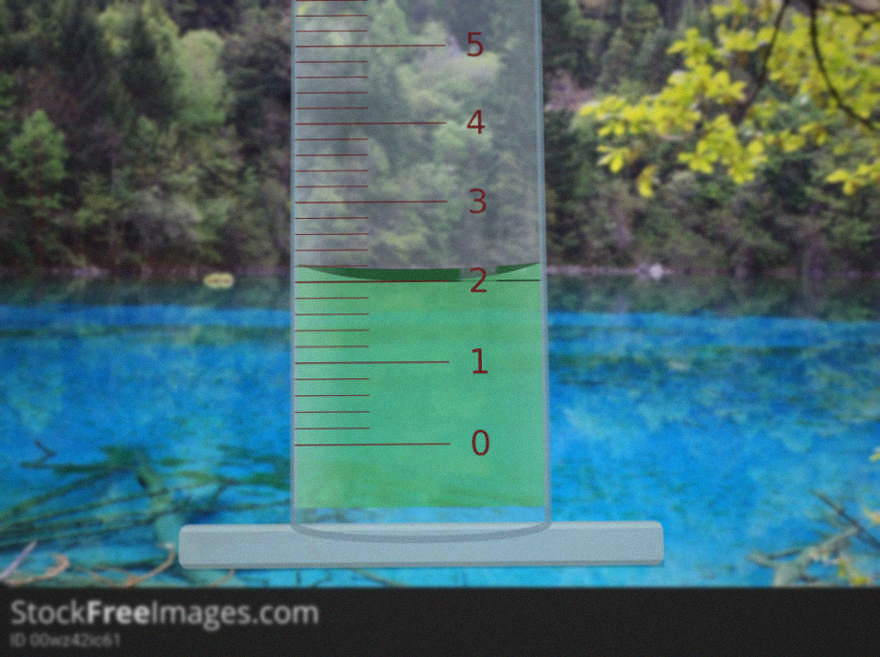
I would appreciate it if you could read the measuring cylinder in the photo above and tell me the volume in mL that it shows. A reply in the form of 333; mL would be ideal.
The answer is 2; mL
